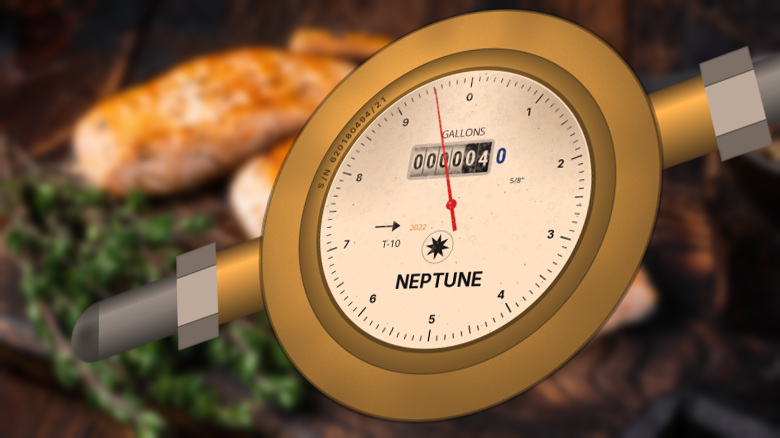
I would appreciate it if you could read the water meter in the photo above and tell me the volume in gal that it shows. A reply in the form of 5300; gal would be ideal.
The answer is 39.5; gal
